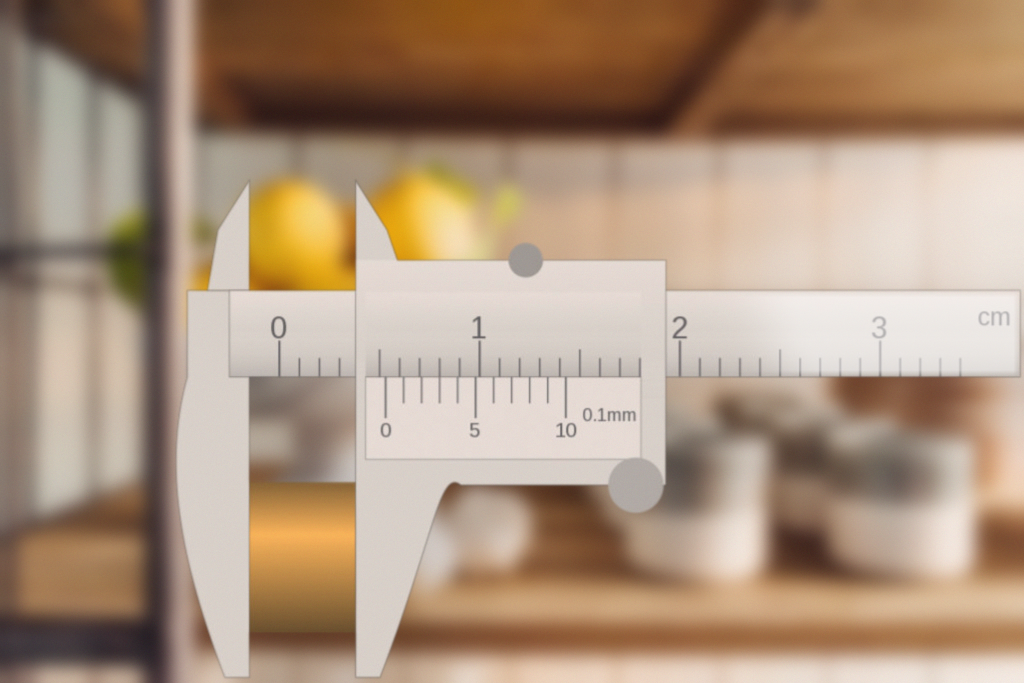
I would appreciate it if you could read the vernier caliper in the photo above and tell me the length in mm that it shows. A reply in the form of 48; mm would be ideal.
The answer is 5.3; mm
